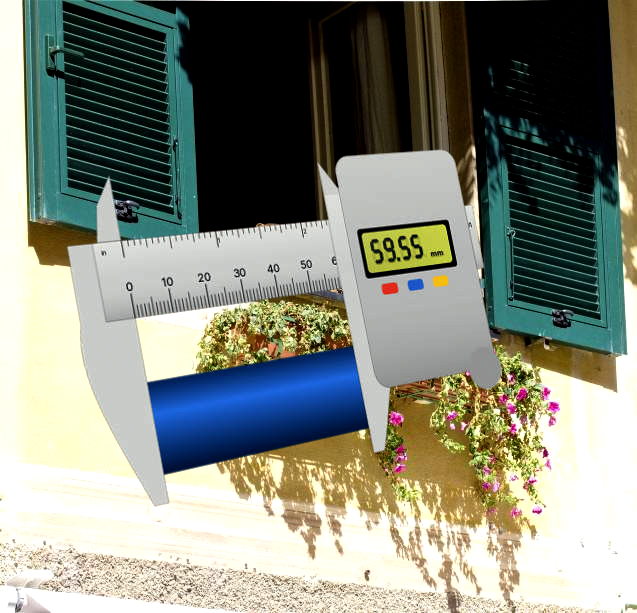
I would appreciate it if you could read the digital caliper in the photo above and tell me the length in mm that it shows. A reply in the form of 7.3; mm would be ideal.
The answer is 59.55; mm
